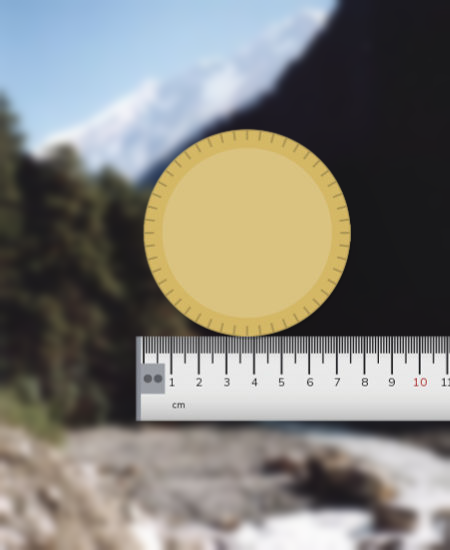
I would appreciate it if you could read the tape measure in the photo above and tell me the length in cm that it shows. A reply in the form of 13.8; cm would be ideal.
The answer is 7.5; cm
